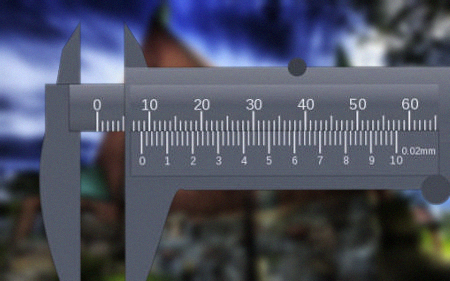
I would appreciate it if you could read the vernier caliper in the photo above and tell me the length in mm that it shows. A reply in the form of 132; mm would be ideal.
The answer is 8.5; mm
